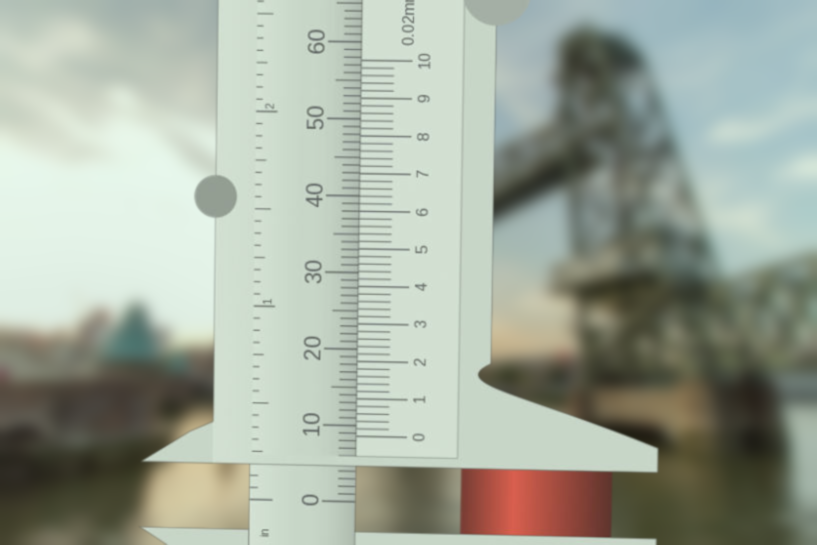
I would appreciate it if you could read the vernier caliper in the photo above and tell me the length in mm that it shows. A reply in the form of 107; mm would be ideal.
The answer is 8.6; mm
